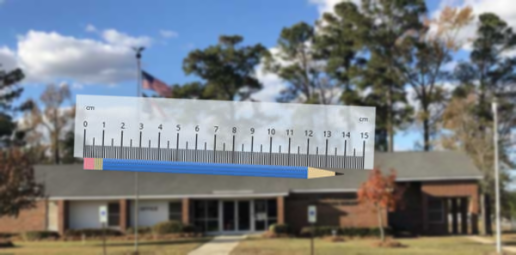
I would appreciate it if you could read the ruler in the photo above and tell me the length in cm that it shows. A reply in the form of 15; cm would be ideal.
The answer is 14; cm
